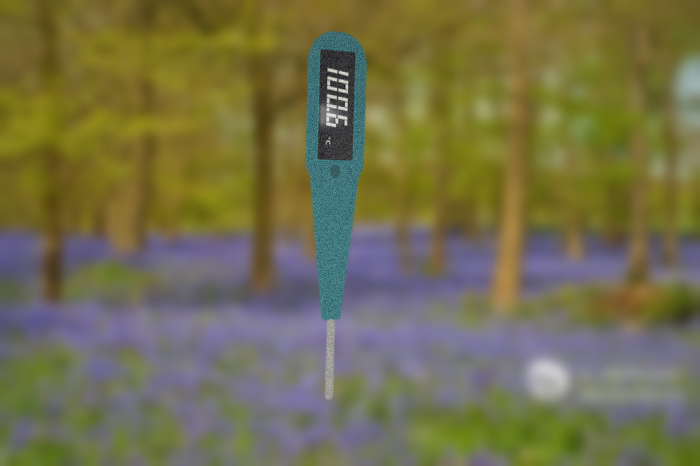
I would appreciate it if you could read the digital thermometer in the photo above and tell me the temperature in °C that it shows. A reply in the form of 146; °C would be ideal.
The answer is 100.6; °C
